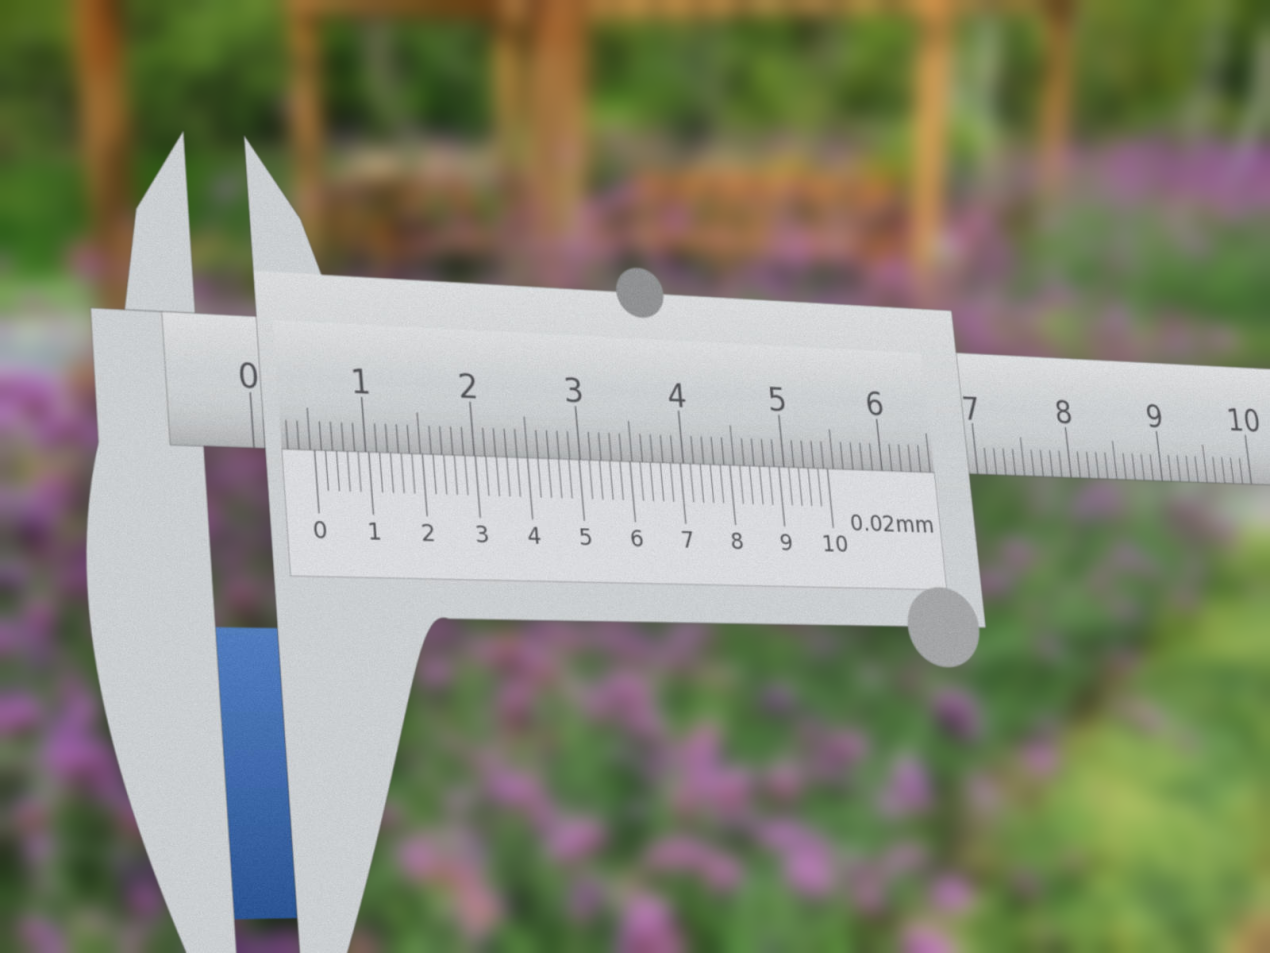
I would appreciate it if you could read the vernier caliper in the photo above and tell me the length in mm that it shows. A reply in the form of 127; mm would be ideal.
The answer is 5.4; mm
